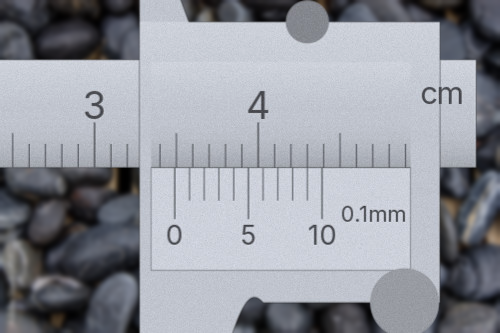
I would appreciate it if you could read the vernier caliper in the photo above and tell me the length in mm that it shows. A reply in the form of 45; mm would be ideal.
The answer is 34.9; mm
